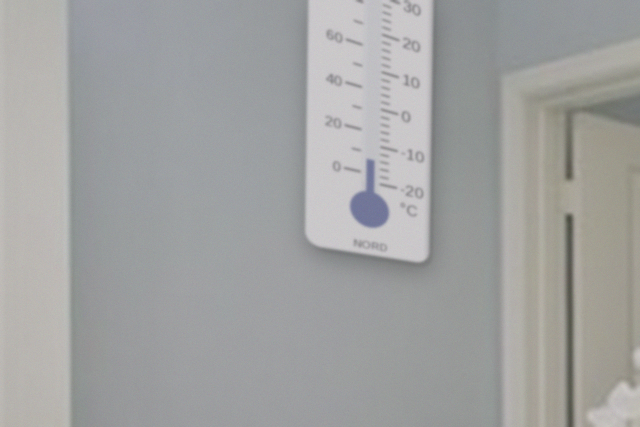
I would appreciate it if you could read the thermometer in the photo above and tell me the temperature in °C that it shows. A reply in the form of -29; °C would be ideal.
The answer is -14; °C
